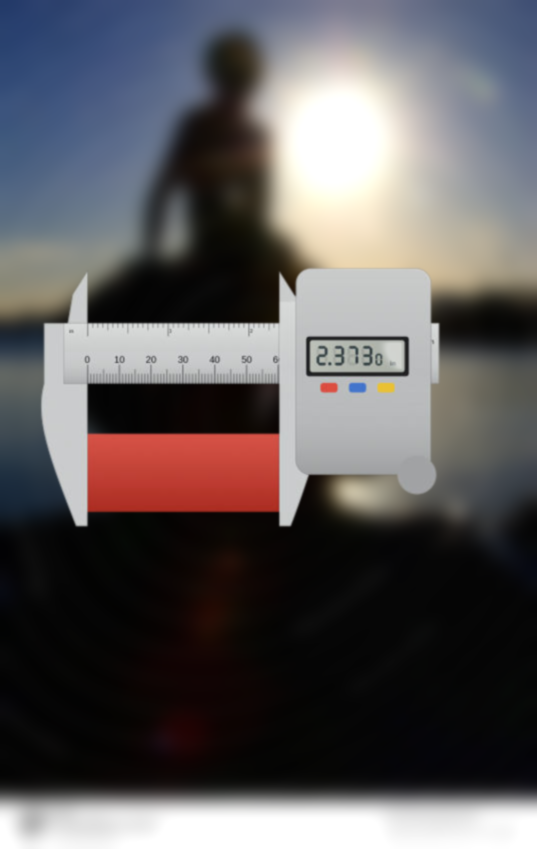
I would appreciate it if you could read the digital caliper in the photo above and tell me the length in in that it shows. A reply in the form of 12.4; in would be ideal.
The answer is 2.3730; in
